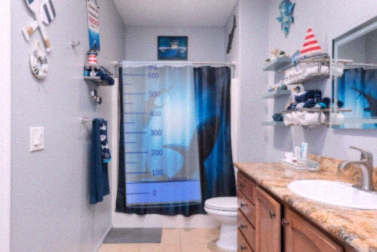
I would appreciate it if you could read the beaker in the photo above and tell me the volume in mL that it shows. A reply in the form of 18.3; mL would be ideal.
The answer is 50; mL
